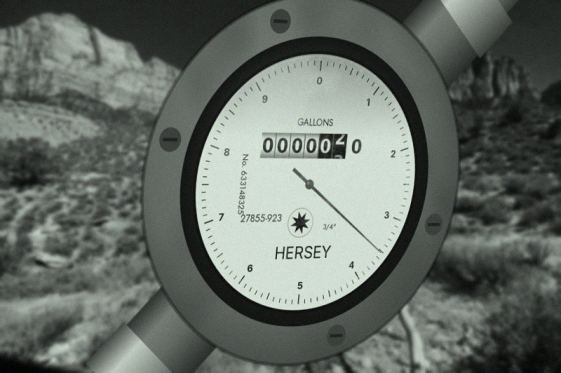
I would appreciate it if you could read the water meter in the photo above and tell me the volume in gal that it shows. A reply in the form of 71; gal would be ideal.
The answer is 23.5; gal
